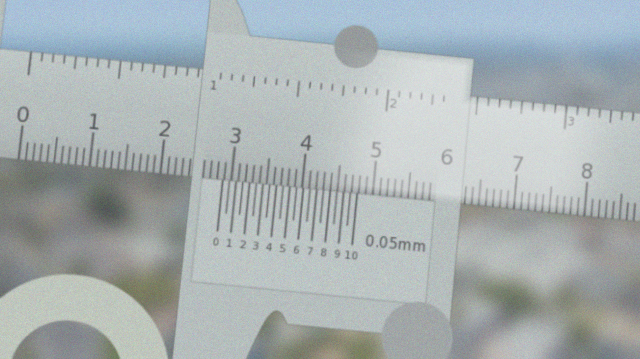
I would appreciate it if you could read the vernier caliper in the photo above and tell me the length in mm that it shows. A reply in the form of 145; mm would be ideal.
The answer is 28.8; mm
